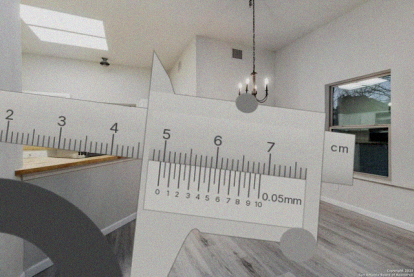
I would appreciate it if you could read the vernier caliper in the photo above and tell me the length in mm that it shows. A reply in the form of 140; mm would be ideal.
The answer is 49.4; mm
